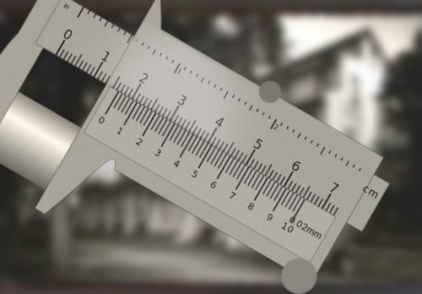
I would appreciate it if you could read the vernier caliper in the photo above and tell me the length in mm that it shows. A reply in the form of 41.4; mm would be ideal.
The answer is 16.5; mm
